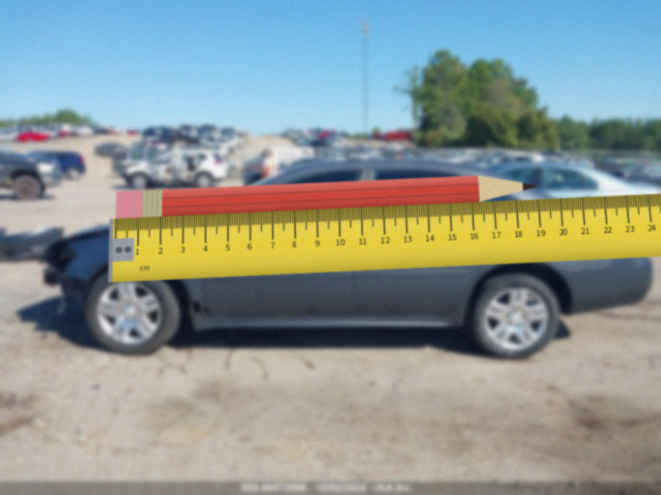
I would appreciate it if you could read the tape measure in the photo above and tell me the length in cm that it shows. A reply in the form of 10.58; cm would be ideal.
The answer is 19; cm
